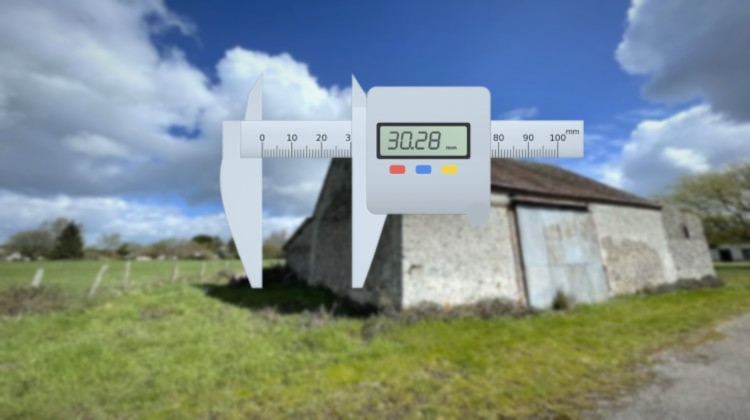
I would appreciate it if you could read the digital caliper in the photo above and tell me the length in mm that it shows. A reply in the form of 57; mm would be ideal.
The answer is 30.28; mm
